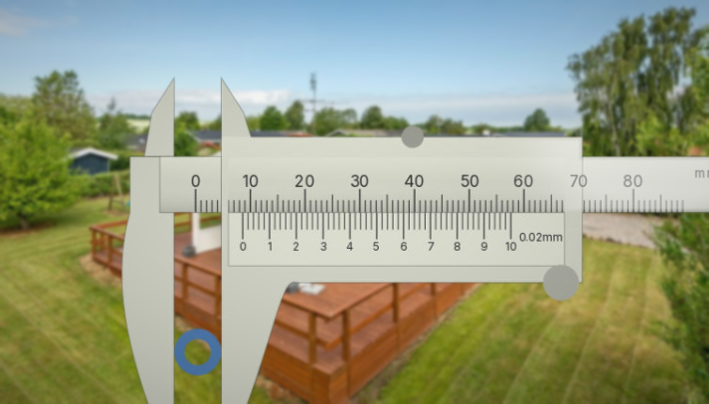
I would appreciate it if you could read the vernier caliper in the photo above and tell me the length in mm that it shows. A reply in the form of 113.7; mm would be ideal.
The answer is 8.6; mm
